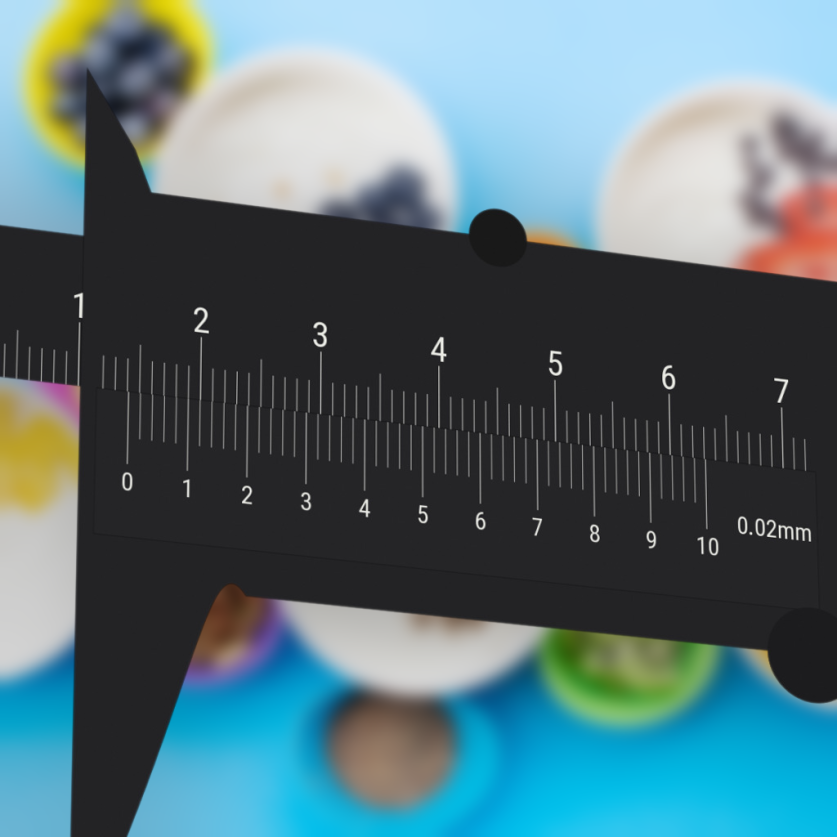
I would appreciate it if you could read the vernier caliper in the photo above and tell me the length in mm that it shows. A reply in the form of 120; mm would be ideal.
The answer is 14.1; mm
